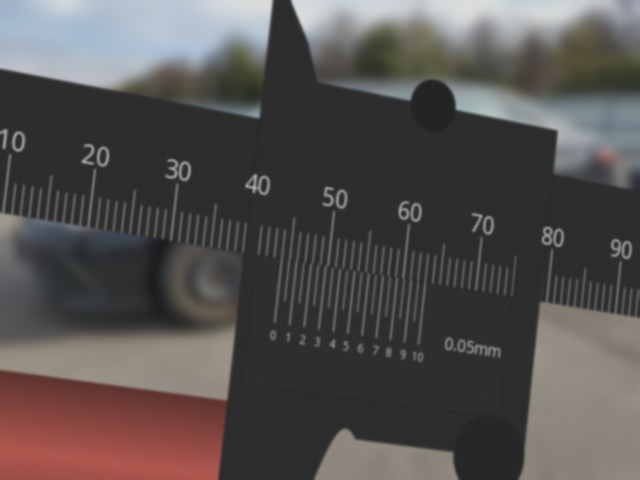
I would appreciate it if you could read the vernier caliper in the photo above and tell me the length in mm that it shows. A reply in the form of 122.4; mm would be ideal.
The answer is 44.0; mm
